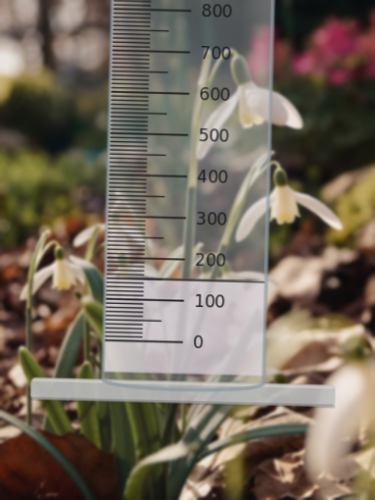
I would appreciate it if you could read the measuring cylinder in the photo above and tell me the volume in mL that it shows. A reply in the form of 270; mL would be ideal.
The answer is 150; mL
